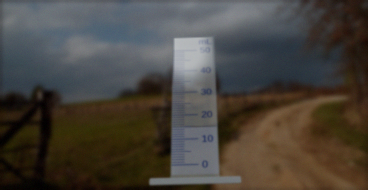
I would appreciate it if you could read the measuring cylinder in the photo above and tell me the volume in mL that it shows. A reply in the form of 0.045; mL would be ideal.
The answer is 15; mL
